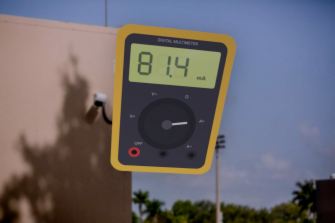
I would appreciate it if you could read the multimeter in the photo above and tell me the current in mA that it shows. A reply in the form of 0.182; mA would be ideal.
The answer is 81.4; mA
